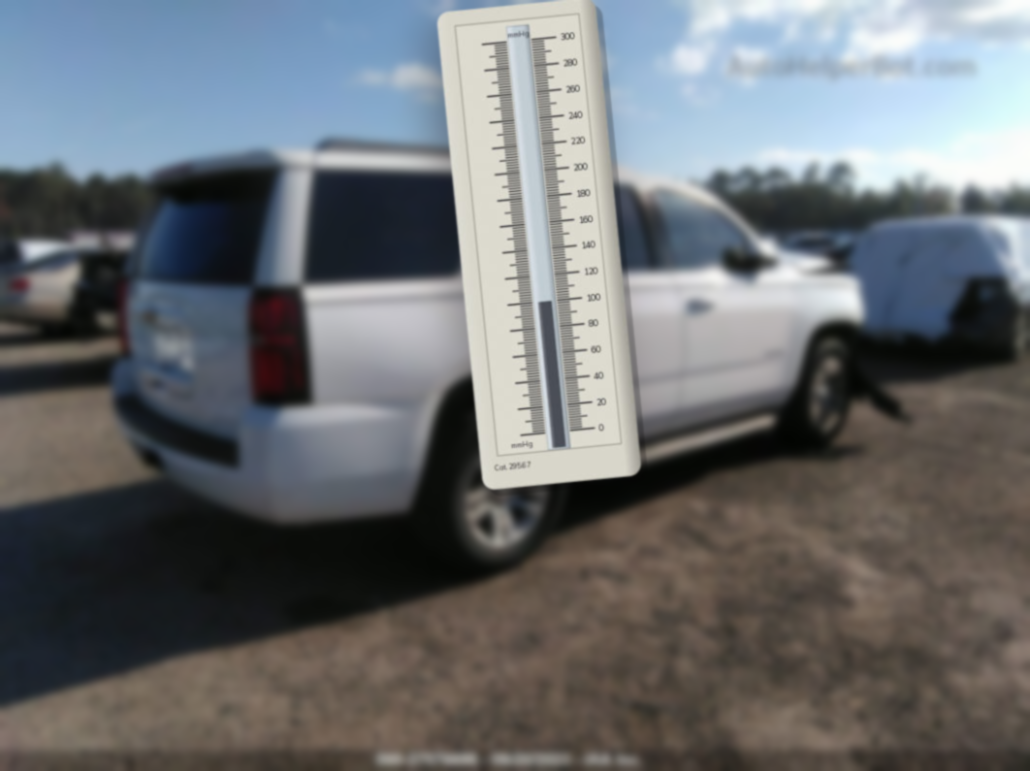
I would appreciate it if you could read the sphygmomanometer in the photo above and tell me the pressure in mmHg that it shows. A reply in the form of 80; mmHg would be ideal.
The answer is 100; mmHg
